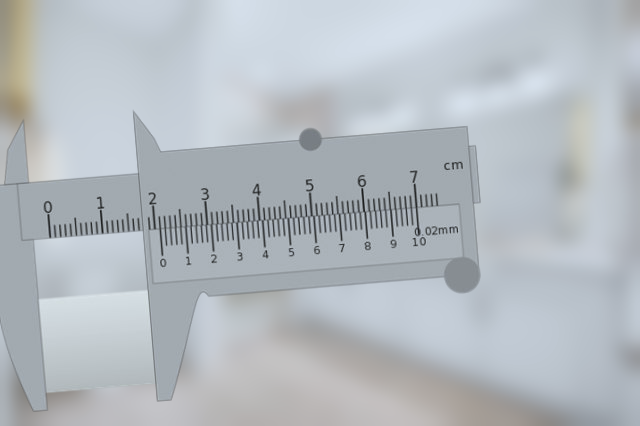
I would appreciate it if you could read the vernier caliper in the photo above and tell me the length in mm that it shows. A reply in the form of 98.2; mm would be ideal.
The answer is 21.0; mm
